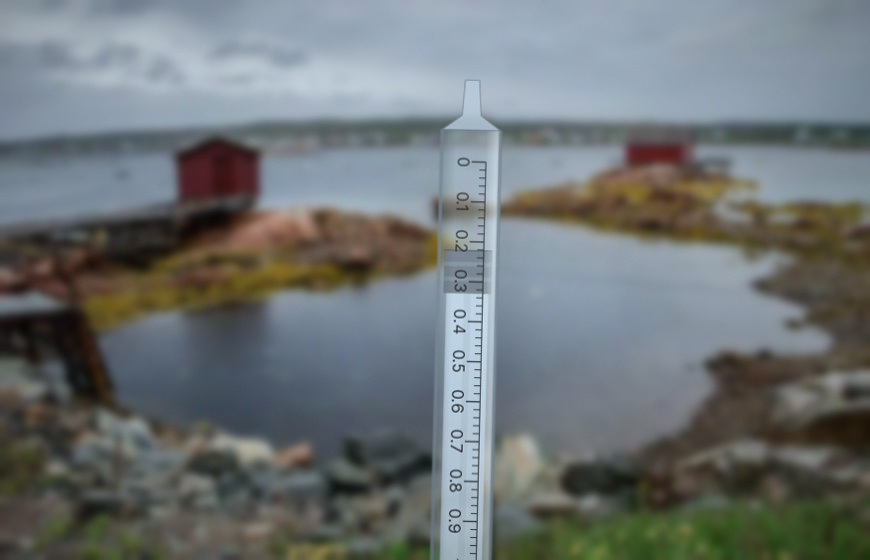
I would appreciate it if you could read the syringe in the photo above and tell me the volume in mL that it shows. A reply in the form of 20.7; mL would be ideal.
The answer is 0.22; mL
